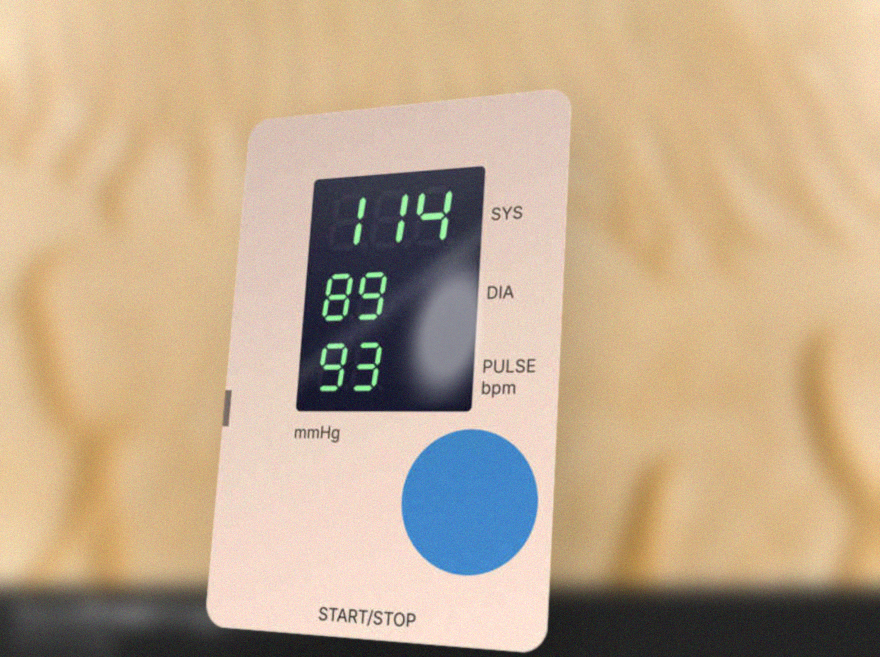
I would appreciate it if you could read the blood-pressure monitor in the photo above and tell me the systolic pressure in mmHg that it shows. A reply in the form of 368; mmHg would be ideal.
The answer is 114; mmHg
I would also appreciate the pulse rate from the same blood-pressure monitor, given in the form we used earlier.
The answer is 93; bpm
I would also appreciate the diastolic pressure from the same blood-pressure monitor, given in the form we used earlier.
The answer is 89; mmHg
